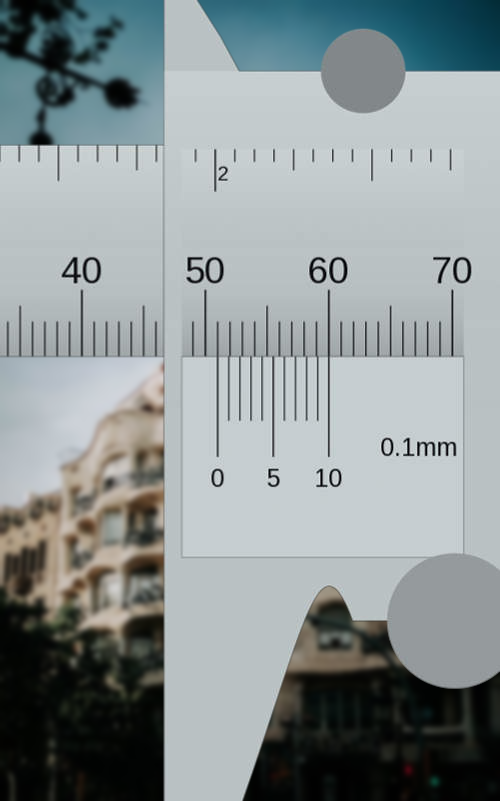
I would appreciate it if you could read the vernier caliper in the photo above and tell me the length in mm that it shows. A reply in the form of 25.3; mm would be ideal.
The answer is 51.0; mm
